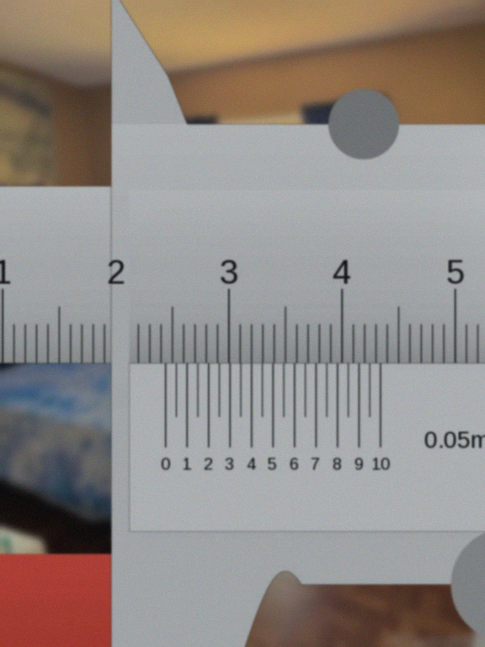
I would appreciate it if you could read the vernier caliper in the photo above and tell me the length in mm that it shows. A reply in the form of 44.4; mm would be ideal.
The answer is 24.4; mm
